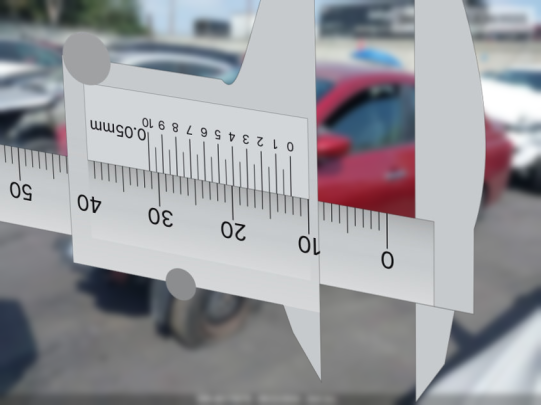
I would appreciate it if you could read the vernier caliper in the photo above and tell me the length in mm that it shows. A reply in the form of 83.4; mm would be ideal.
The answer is 12.2; mm
